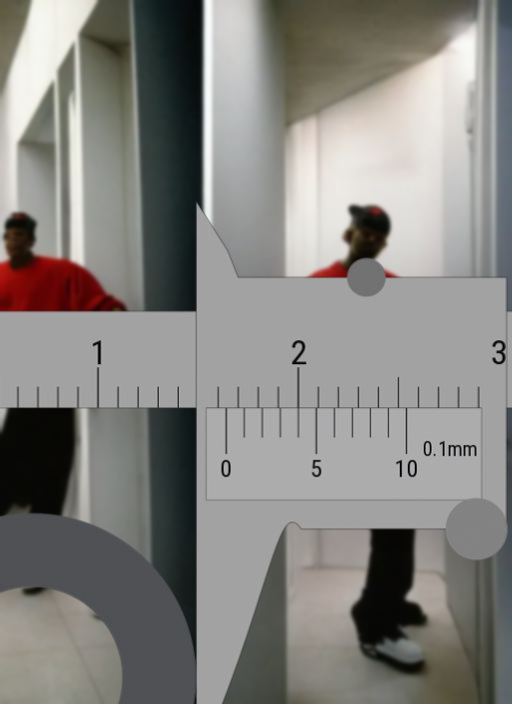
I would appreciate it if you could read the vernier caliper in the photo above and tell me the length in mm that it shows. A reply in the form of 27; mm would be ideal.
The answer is 16.4; mm
